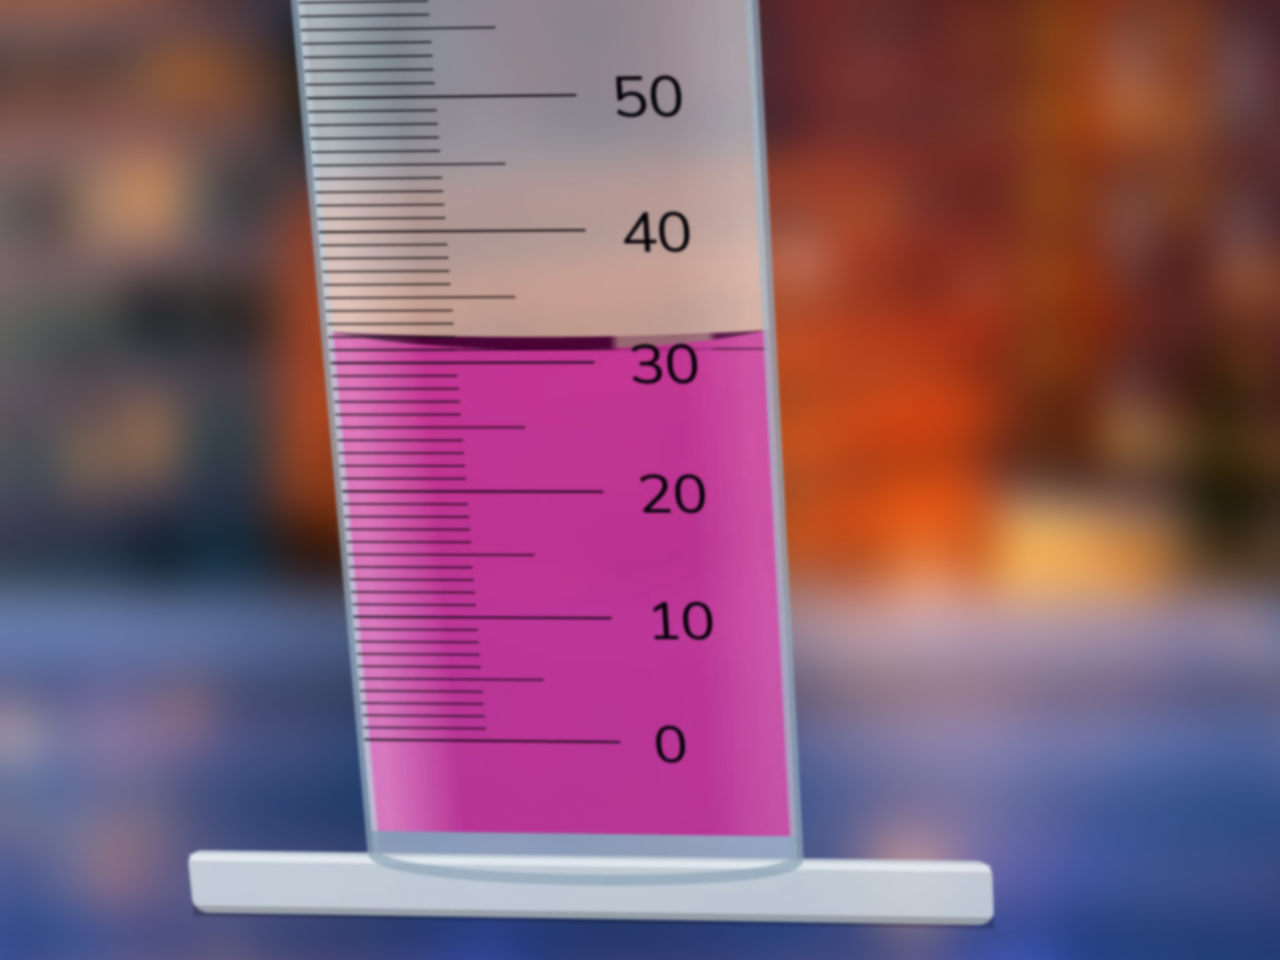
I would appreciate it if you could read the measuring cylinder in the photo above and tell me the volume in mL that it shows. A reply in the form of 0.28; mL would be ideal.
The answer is 31; mL
